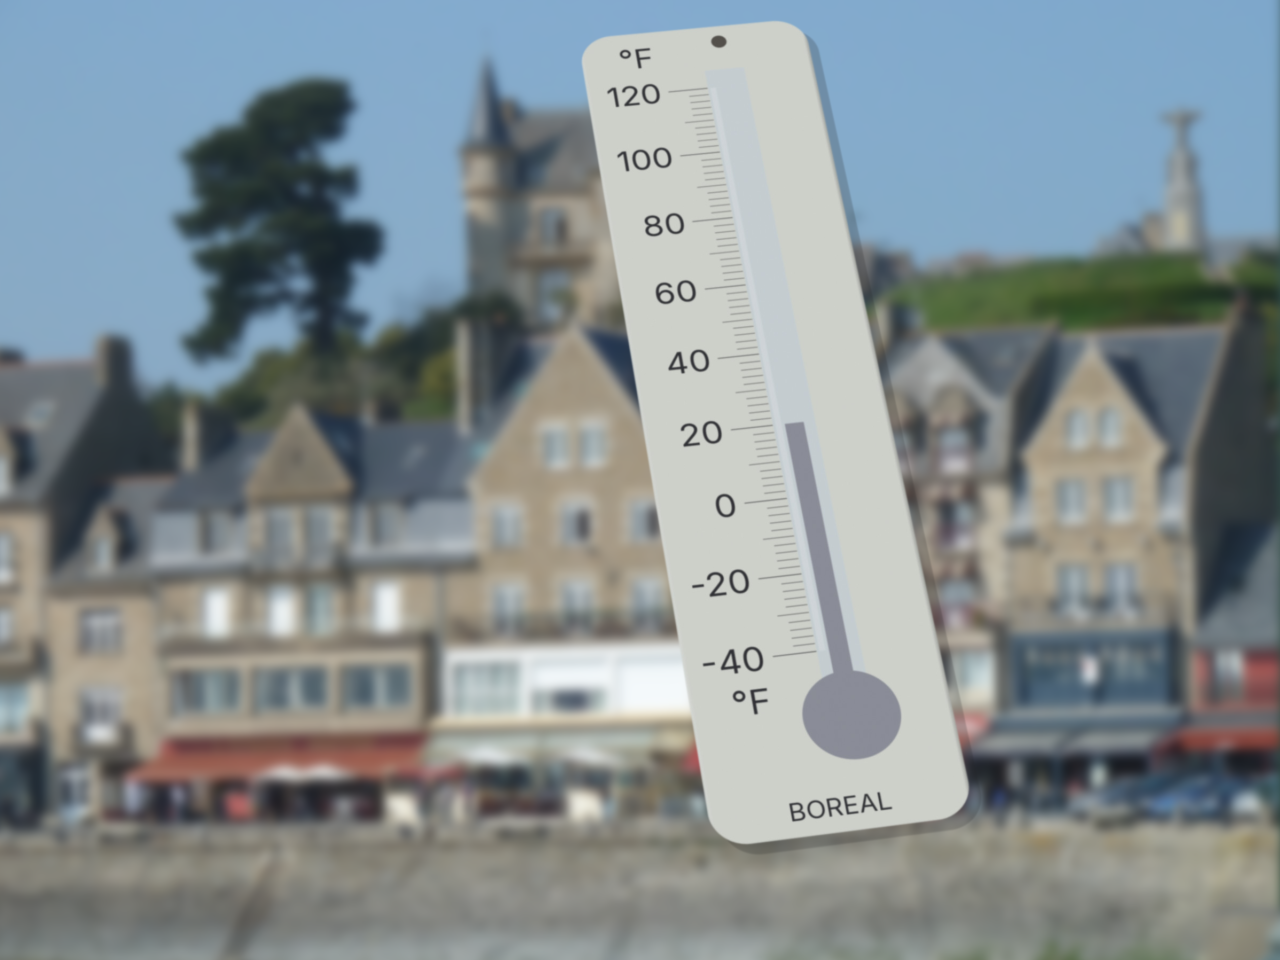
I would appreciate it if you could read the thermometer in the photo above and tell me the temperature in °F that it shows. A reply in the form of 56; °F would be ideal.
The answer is 20; °F
